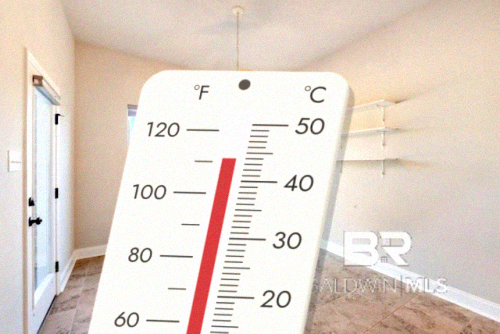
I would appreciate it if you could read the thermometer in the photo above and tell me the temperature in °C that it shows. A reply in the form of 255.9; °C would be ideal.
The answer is 44; °C
